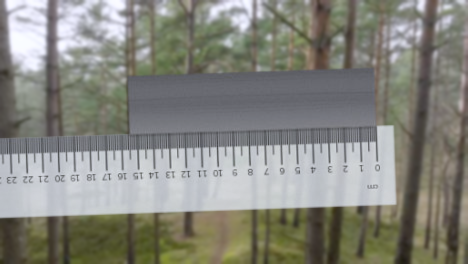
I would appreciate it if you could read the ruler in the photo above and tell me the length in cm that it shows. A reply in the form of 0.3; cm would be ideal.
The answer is 15.5; cm
